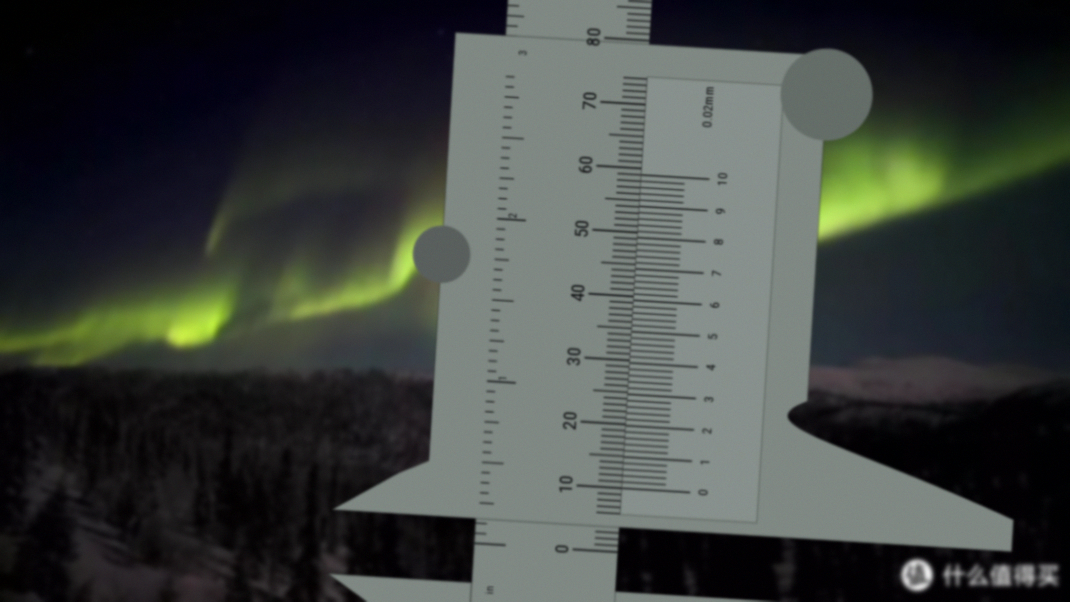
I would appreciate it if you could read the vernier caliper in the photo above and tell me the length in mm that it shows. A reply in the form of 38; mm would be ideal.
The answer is 10.0; mm
